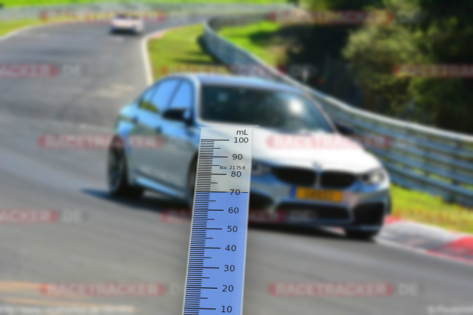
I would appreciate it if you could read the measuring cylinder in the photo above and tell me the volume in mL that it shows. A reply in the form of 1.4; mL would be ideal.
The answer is 70; mL
